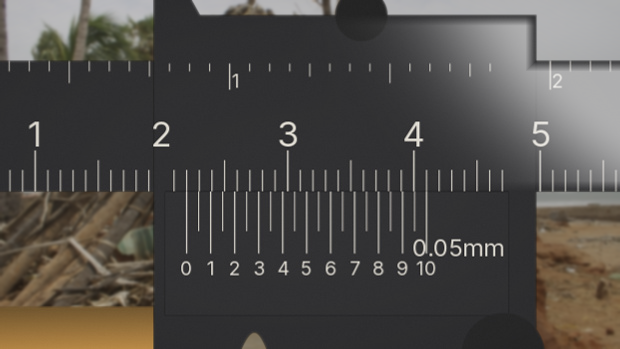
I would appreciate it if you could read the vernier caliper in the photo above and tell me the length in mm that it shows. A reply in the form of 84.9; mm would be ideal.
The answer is 22.0; mm
